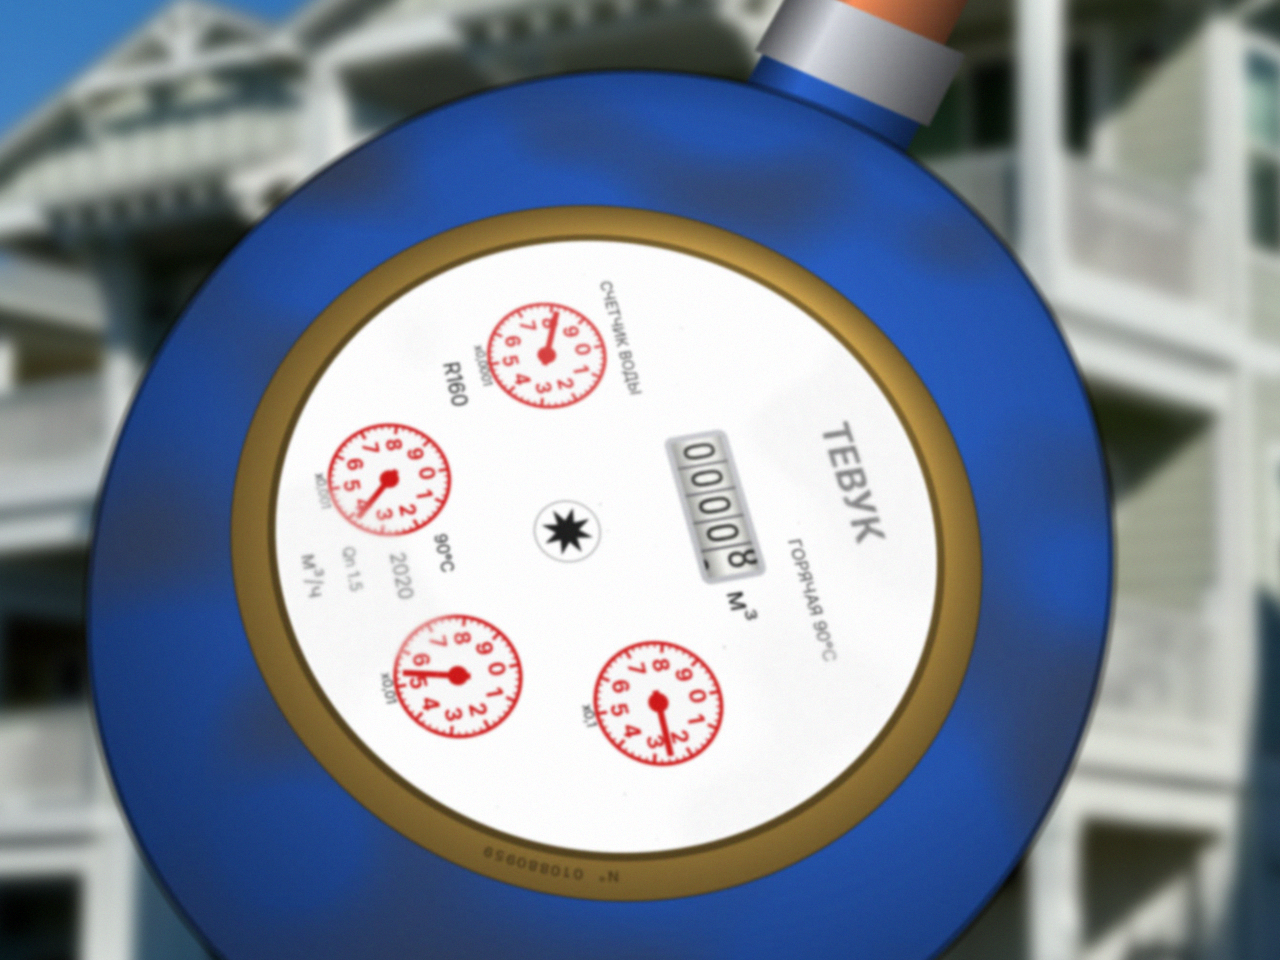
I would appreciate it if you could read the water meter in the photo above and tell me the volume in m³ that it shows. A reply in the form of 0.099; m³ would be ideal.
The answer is 8.2538; m³
